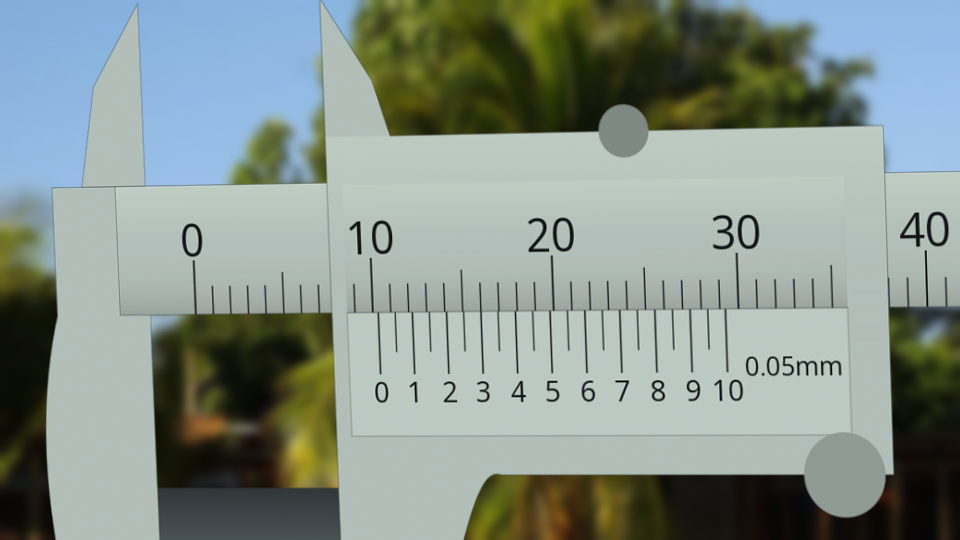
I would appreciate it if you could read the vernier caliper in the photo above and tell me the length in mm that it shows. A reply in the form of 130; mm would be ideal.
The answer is 10.3; mm
